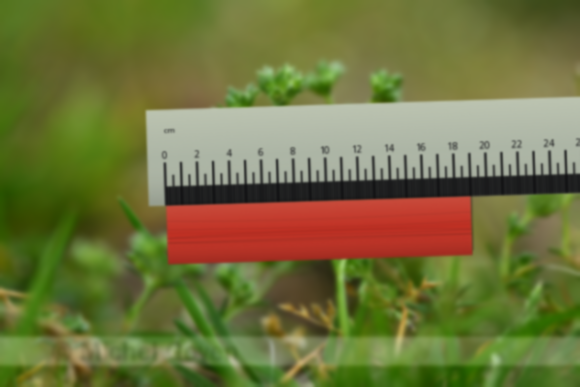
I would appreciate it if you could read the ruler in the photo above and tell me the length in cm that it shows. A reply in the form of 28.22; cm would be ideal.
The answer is 19; cm
